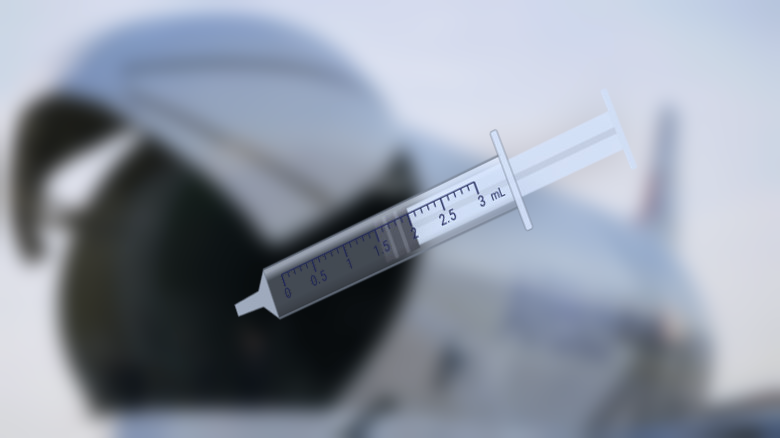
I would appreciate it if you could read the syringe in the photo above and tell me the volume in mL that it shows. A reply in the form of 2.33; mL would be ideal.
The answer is 1.5; mL
